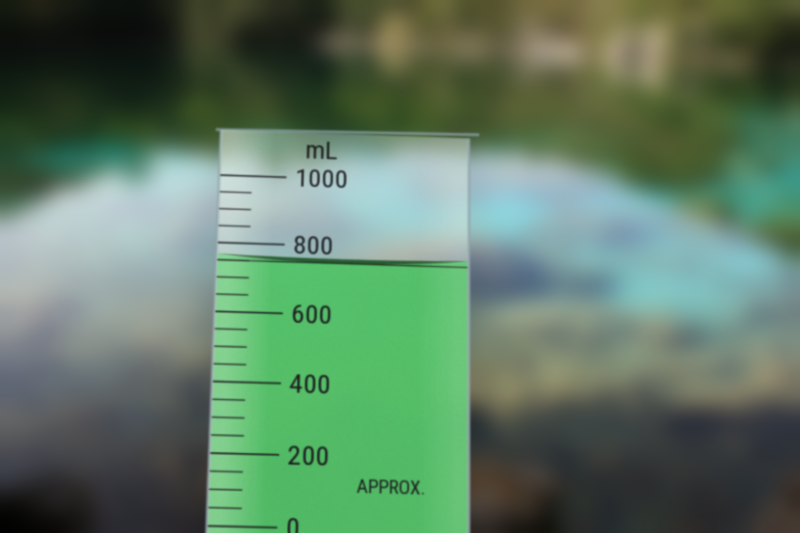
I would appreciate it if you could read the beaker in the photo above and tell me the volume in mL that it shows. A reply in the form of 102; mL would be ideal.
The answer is 750; mL
